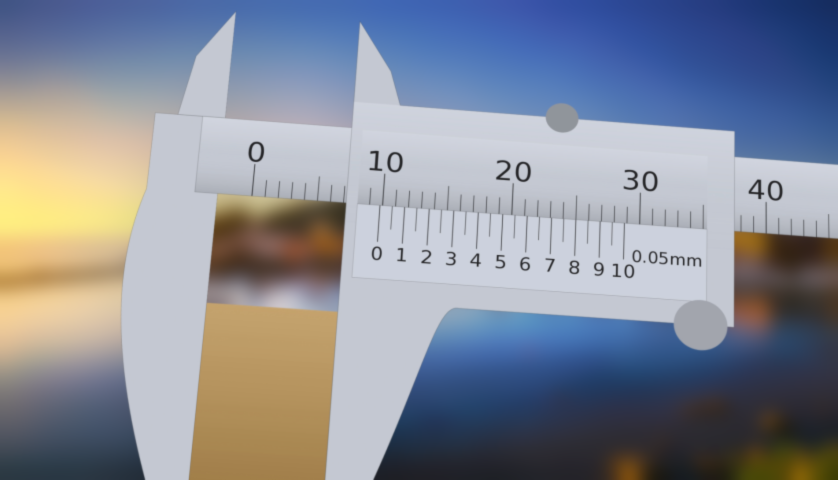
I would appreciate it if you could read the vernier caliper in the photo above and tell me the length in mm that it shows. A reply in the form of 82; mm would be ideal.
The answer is 9.8; mm
